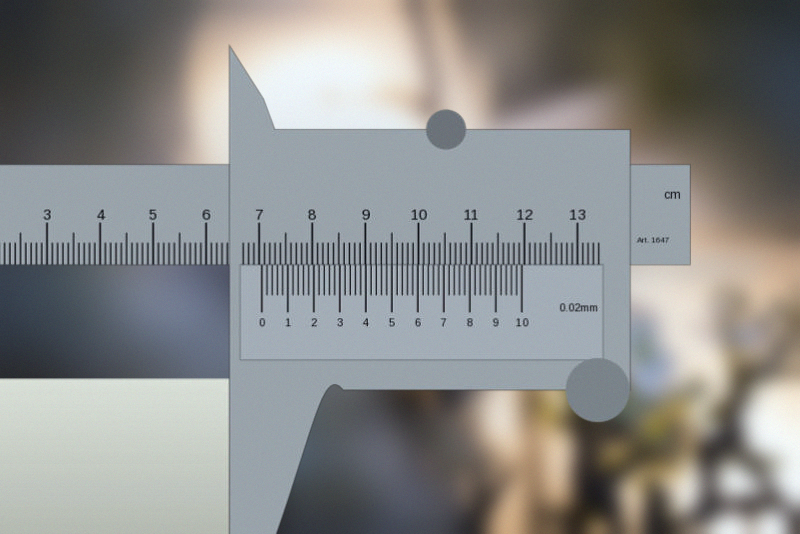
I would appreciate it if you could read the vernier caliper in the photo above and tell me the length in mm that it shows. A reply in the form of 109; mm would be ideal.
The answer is 70.5; mm
